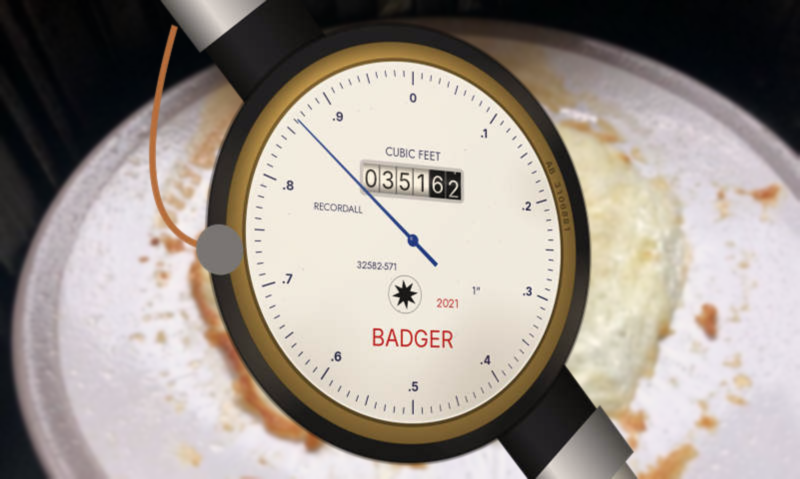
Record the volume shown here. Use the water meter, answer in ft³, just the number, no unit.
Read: 35161.86
